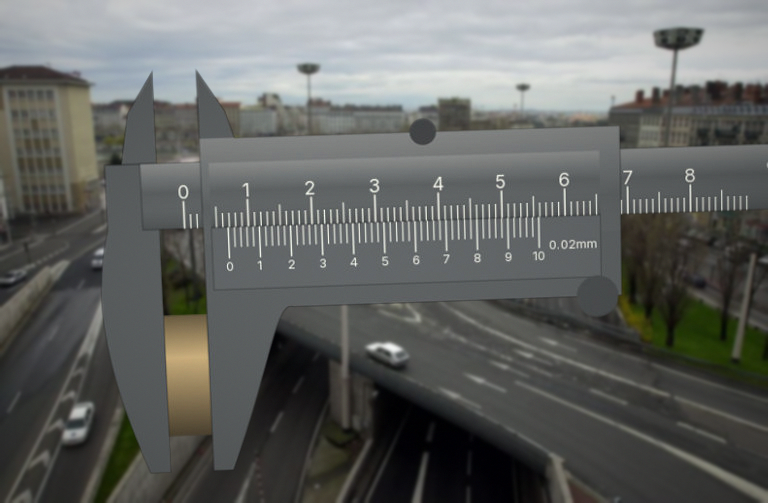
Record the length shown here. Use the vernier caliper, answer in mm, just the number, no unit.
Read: 6.8
